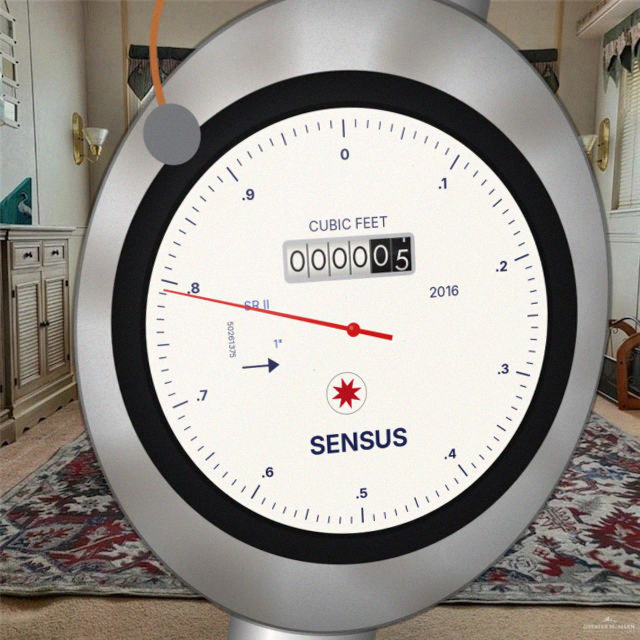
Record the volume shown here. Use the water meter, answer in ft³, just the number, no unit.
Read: 4.79
